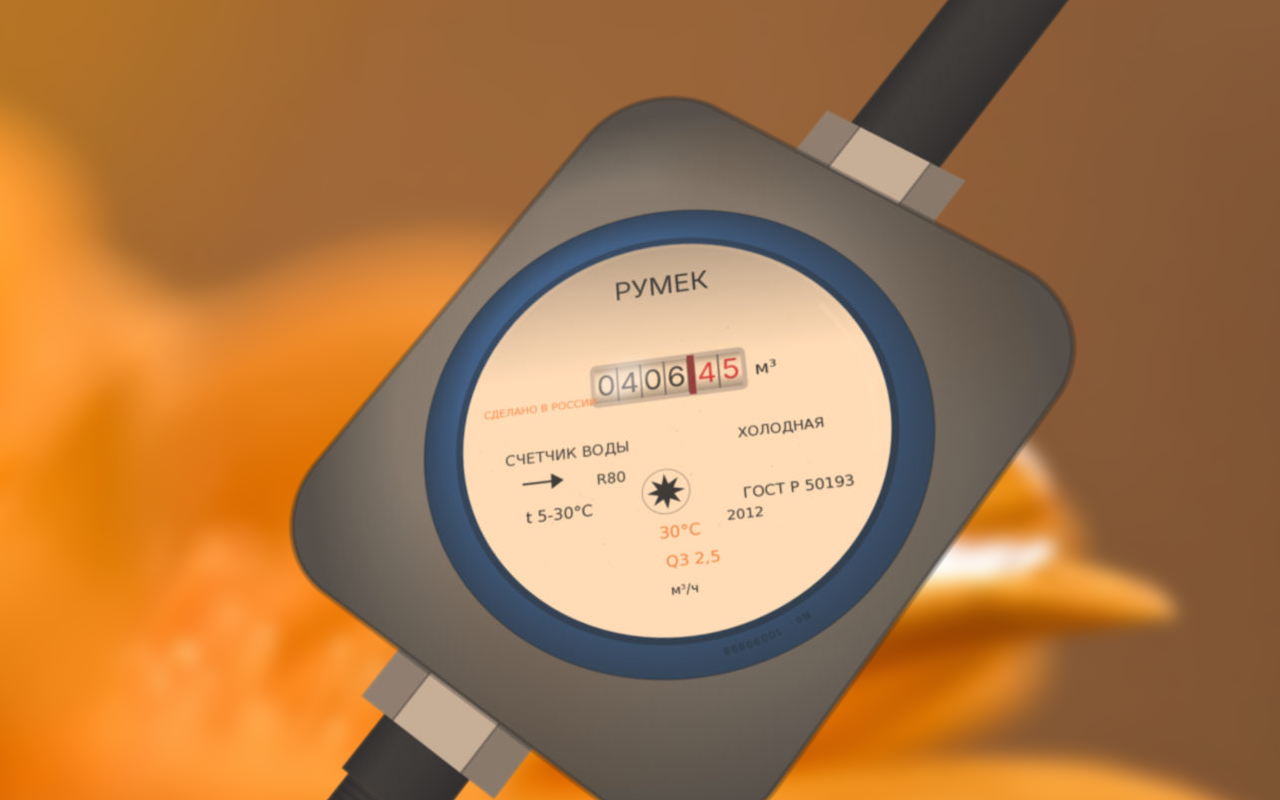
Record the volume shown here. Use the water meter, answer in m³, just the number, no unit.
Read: 406.45
